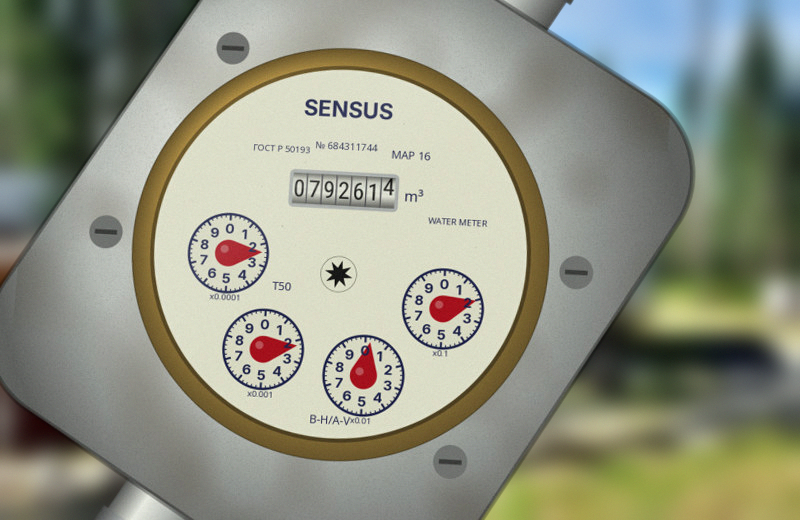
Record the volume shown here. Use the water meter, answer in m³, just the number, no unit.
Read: 792614.2022
